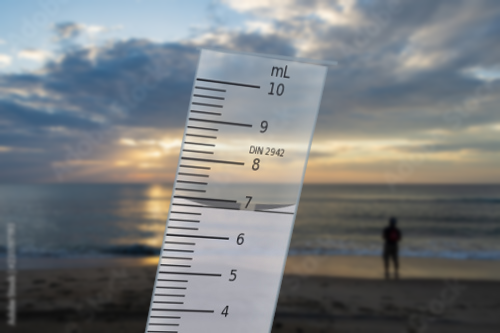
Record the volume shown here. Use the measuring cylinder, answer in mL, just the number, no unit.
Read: 6.8
